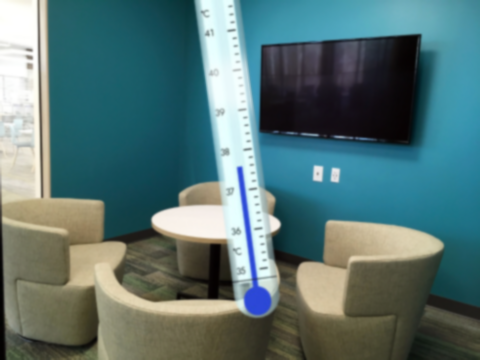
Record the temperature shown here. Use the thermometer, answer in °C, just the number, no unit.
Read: 37.6
